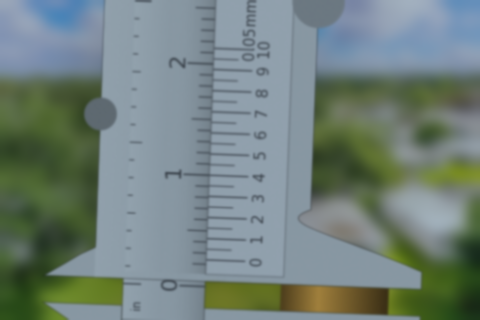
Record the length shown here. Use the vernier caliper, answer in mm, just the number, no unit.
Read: 2.4
